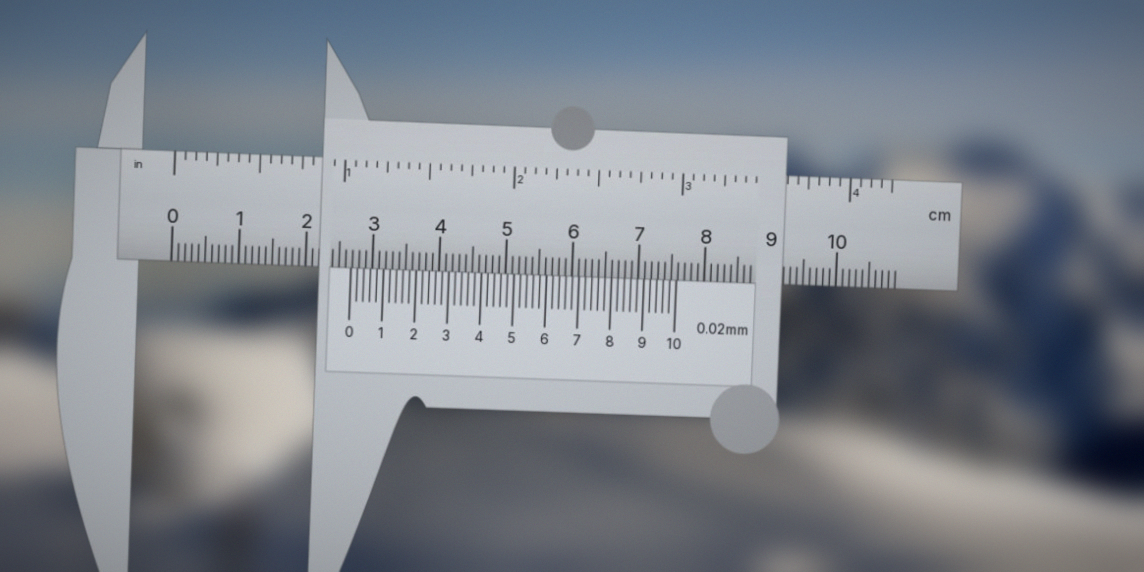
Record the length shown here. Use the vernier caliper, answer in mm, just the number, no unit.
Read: 26.8
